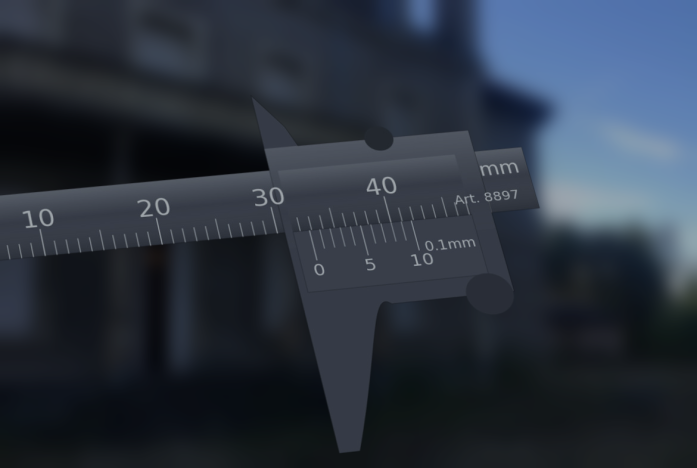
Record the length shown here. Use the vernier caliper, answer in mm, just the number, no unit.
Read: 32.8
